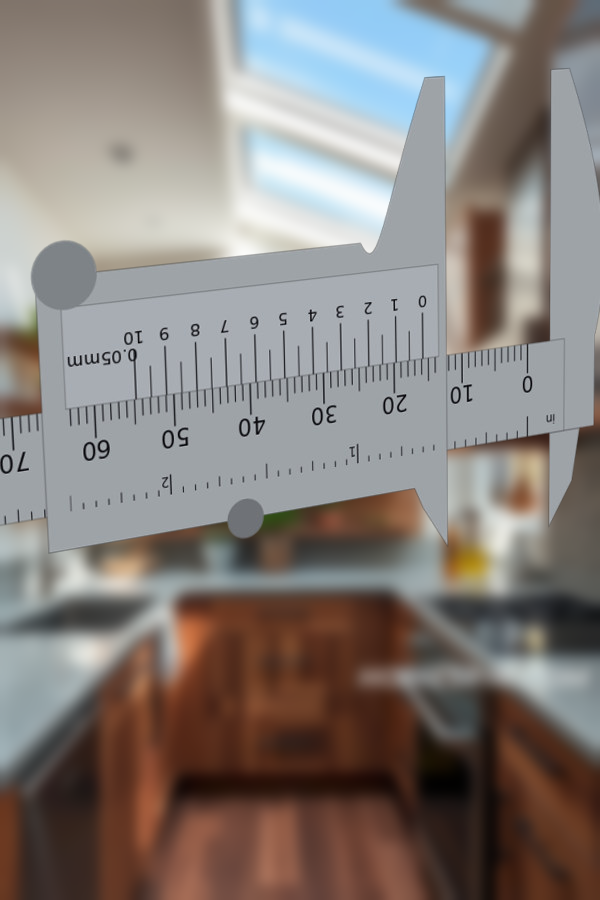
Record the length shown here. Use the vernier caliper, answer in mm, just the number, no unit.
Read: 15.8
